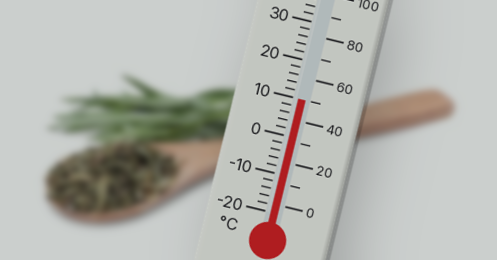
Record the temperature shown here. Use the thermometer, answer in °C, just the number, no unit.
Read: 10
